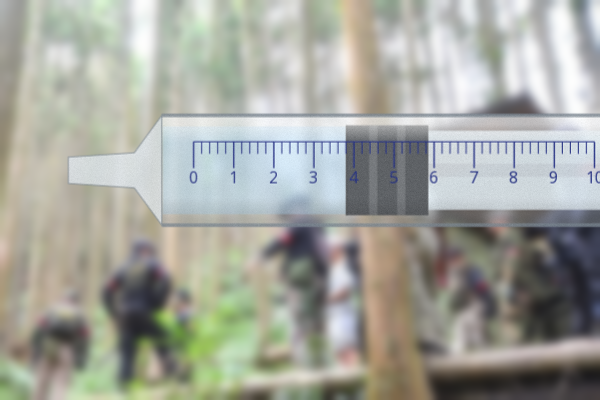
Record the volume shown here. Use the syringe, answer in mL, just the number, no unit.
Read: 3.8
